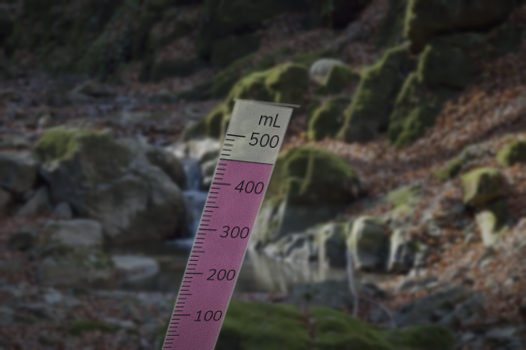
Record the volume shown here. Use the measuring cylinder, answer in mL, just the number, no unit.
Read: 450
